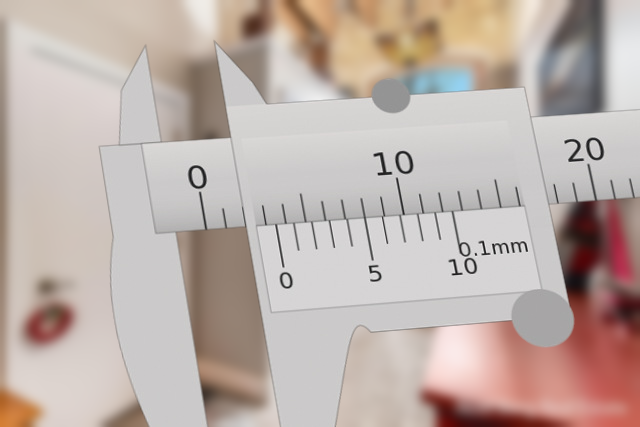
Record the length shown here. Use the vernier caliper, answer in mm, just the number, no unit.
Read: 3.5
